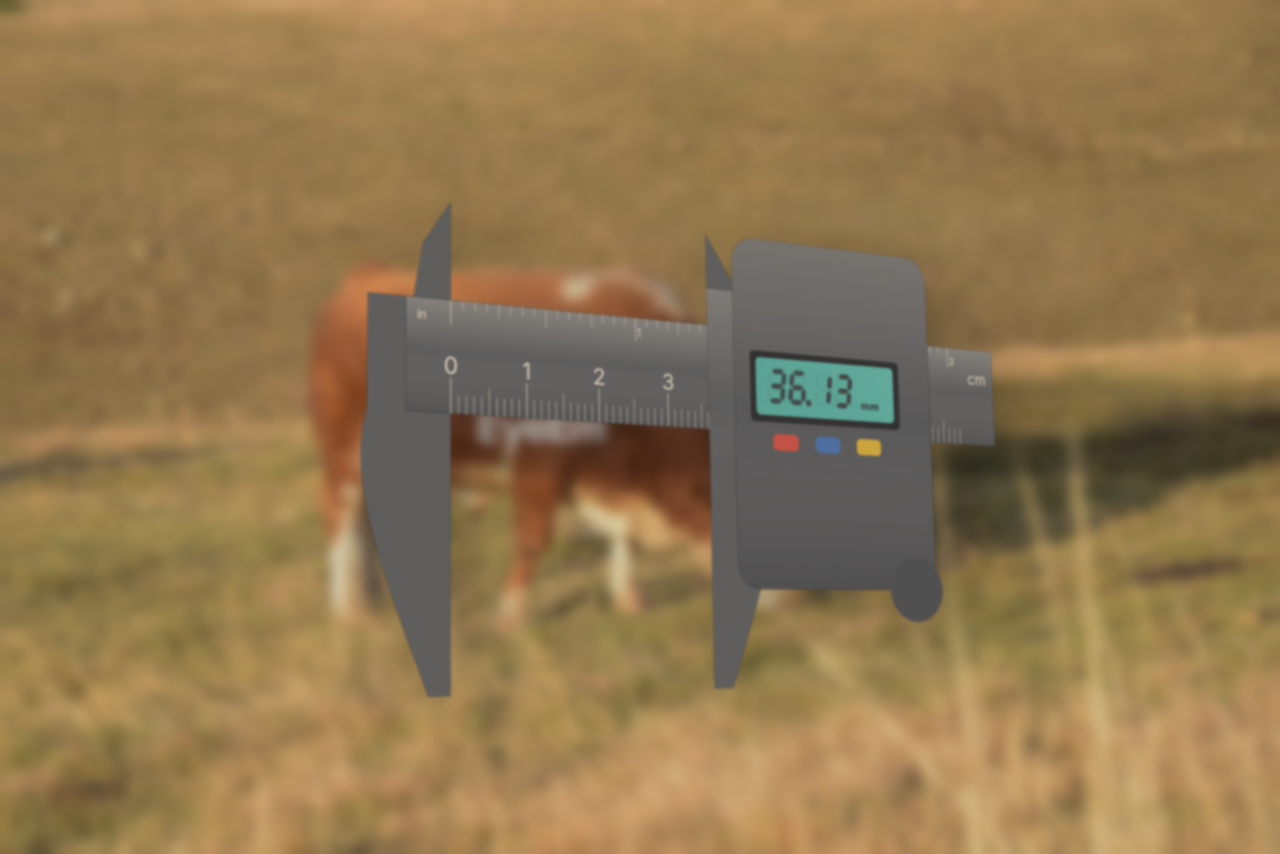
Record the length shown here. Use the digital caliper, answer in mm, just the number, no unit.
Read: 36.13
